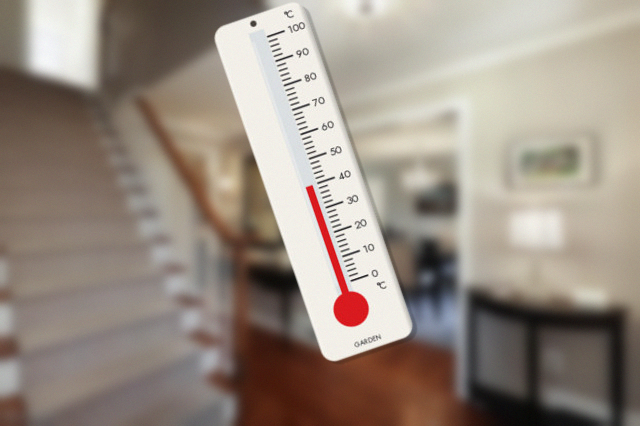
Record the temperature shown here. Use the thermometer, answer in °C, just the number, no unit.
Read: 40
